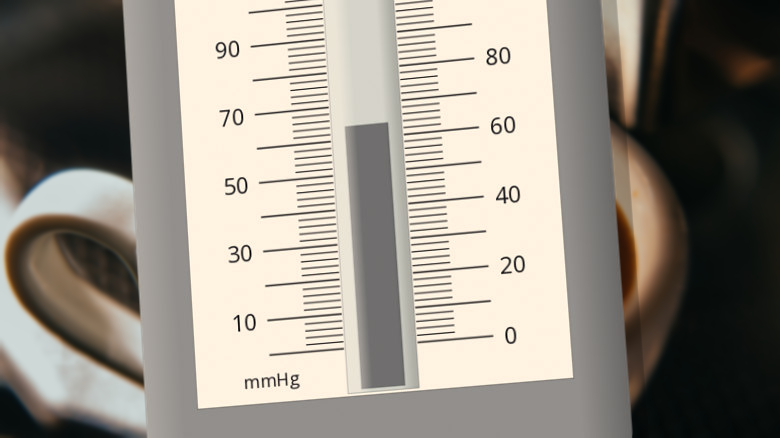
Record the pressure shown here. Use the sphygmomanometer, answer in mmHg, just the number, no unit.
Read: 64
